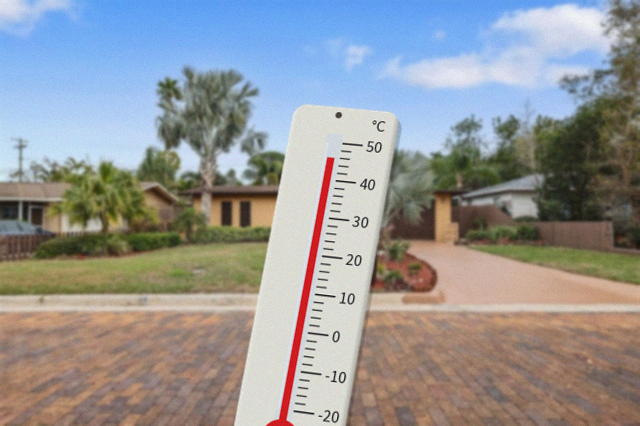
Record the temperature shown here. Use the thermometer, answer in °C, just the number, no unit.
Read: 46
